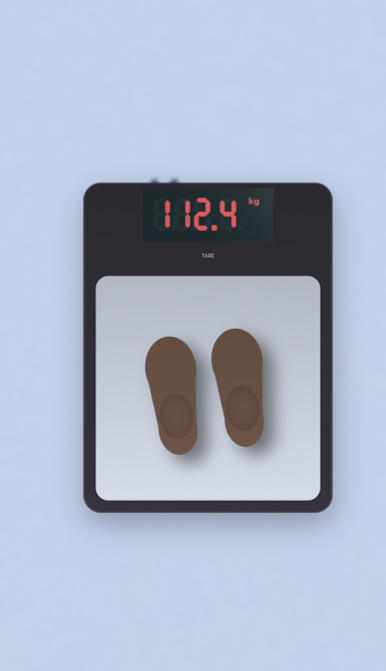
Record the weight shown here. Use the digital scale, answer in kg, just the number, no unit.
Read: 112.4
